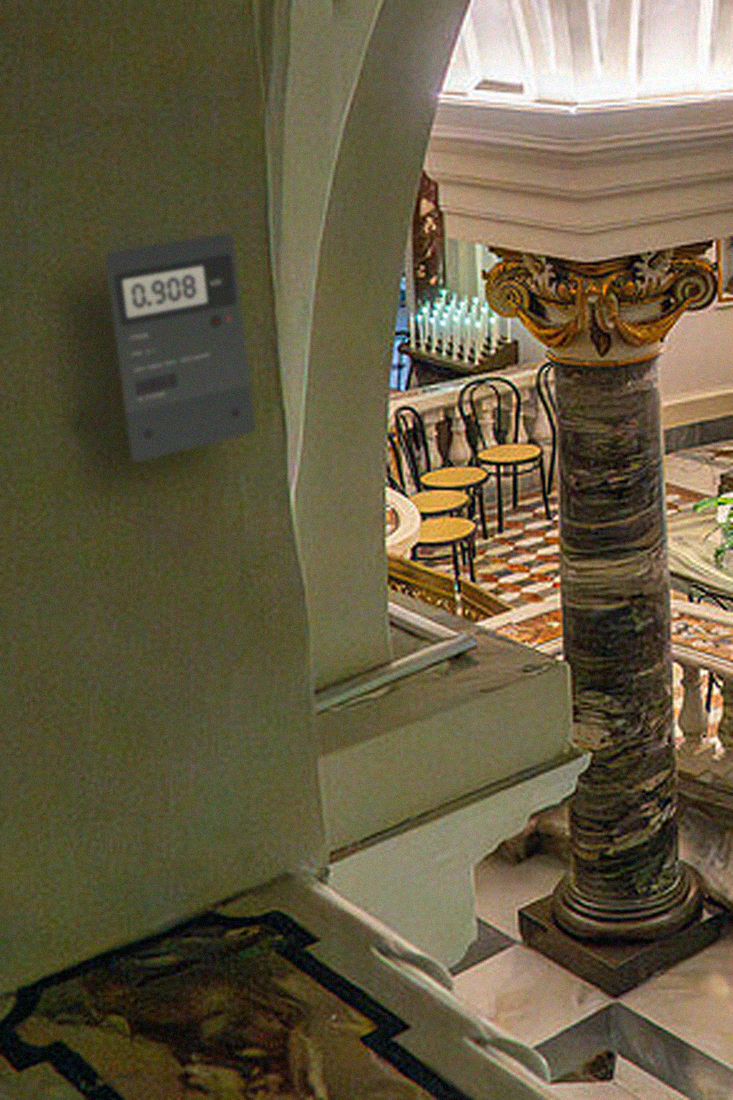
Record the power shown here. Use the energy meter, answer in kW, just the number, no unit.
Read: 0.908
